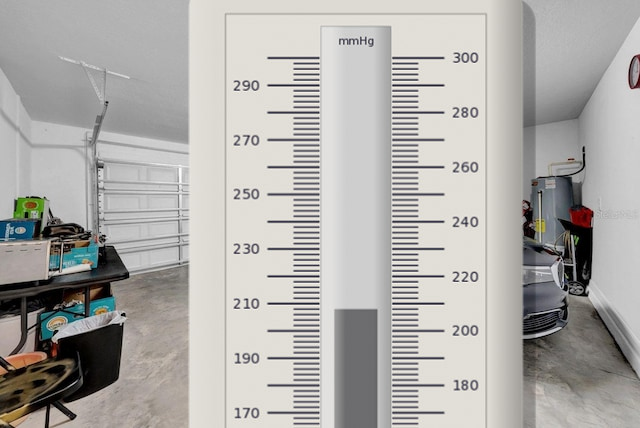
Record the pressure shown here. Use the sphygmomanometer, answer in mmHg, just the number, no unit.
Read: 208
